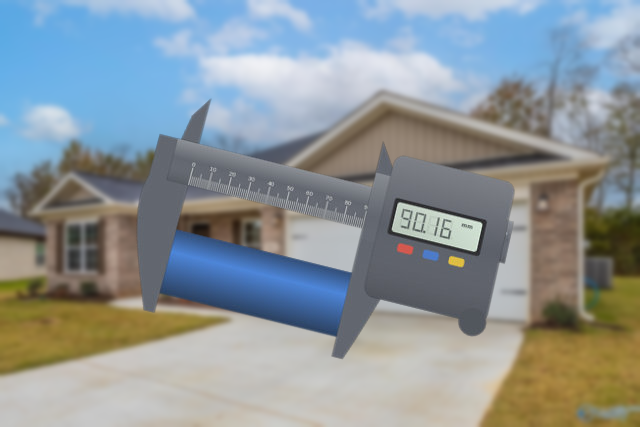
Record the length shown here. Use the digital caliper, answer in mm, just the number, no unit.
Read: 90.16
